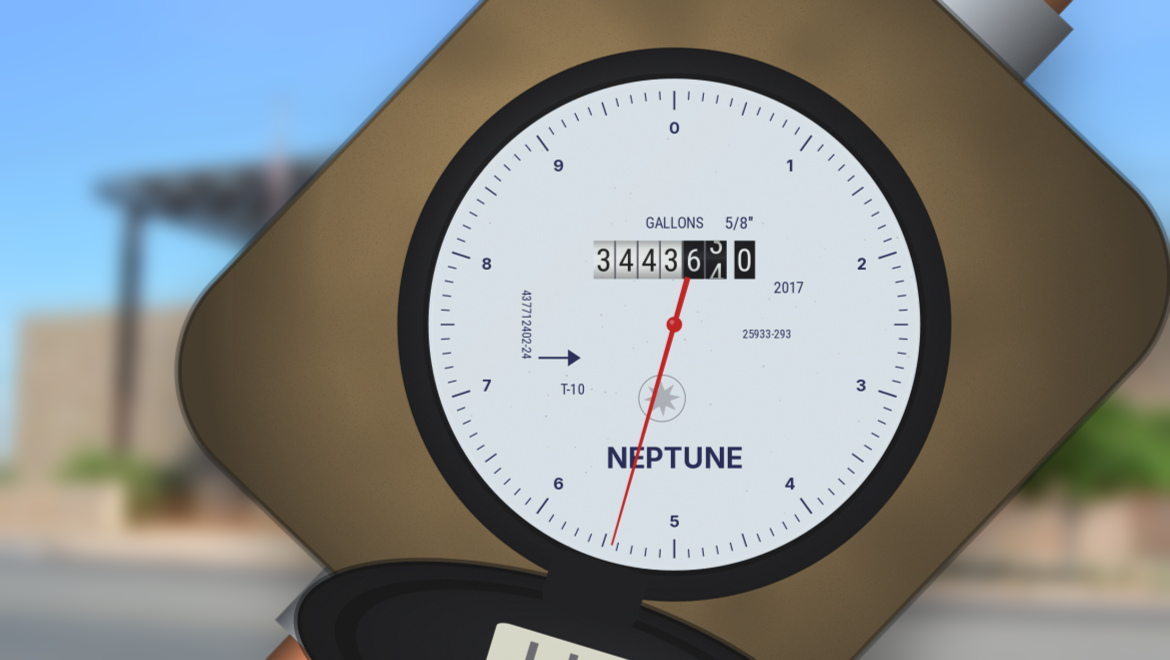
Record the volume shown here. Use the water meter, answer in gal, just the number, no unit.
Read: 3443635.4
